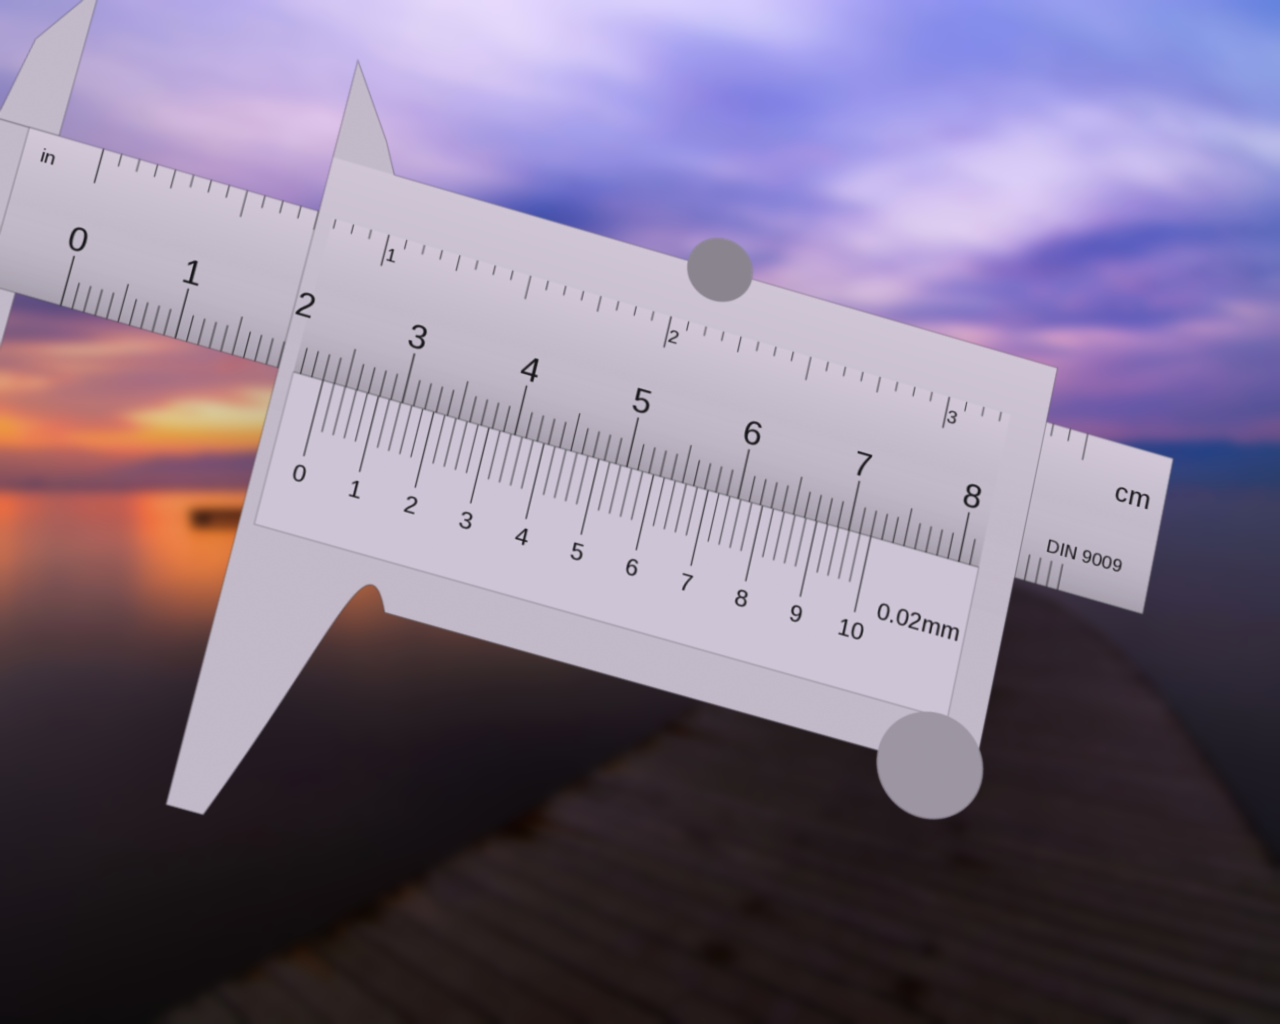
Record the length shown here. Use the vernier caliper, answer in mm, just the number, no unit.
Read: 23.0
